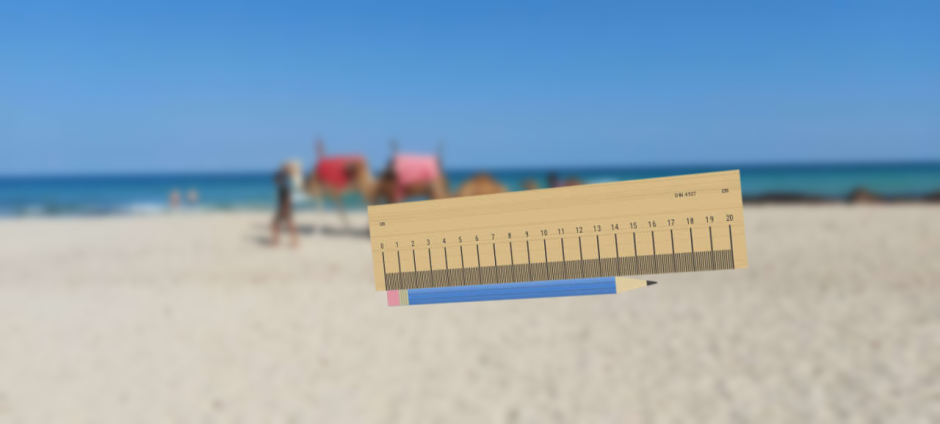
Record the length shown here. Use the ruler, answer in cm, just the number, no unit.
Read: 16
